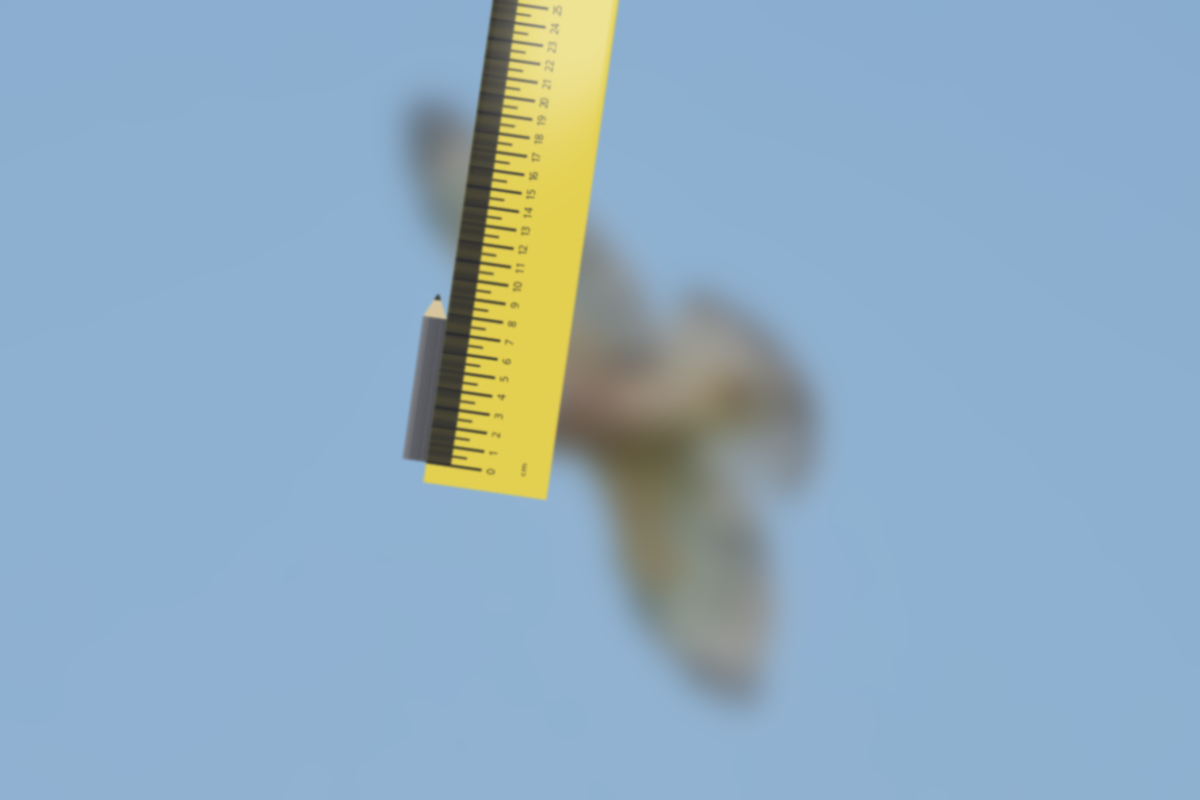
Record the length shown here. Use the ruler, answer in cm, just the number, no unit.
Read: 9
